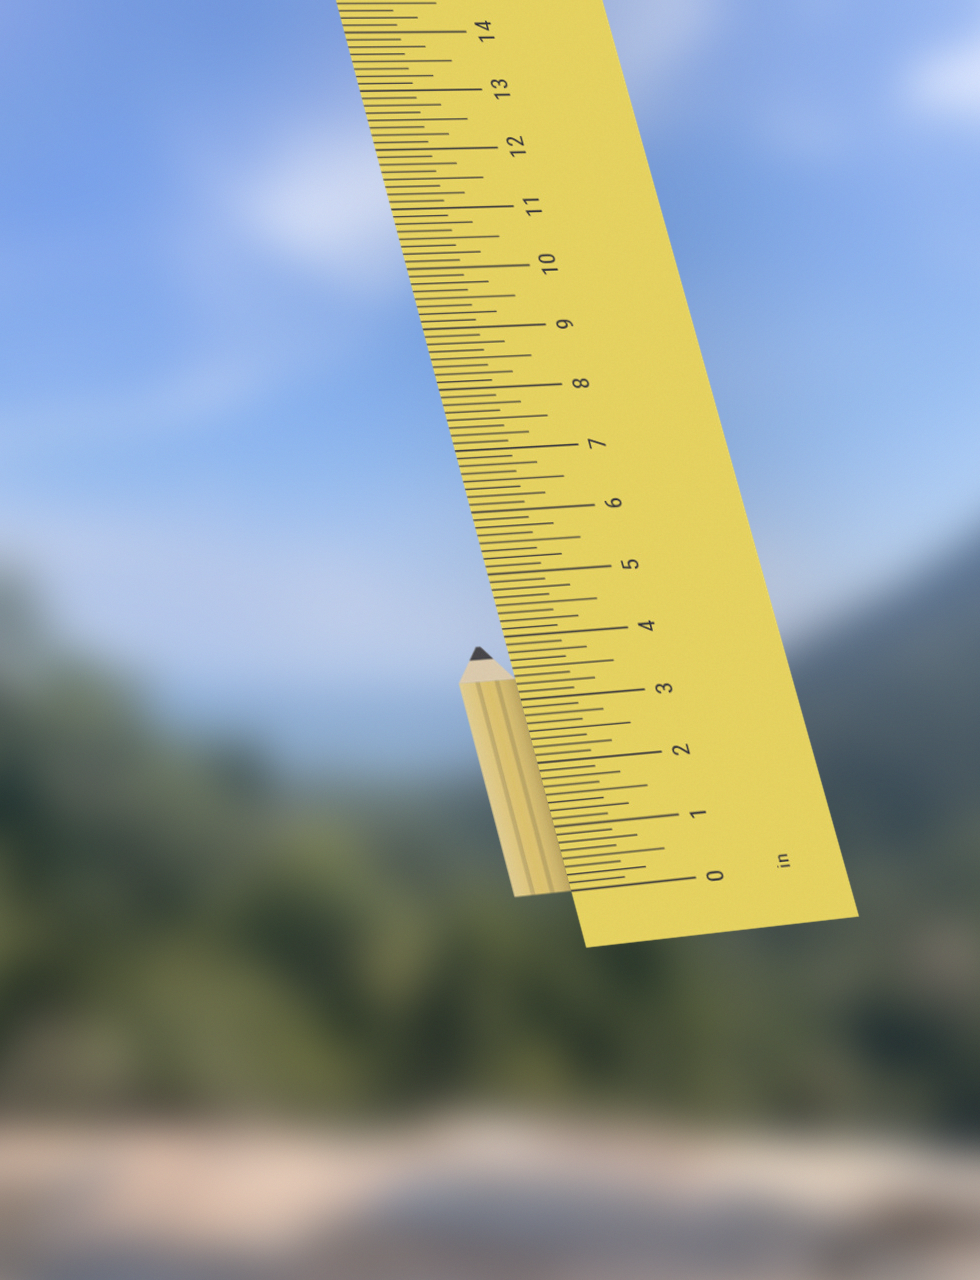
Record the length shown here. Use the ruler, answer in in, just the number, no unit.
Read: 3.875
